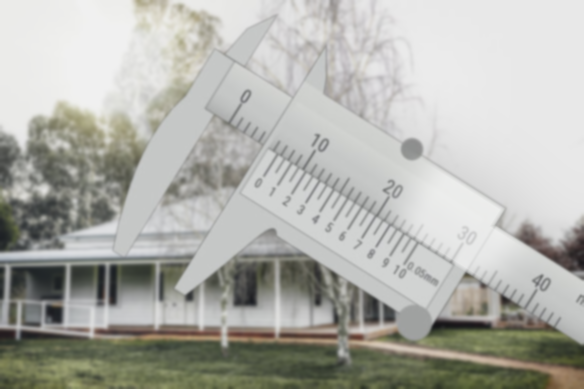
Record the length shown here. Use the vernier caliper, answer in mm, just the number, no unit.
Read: 6.6
